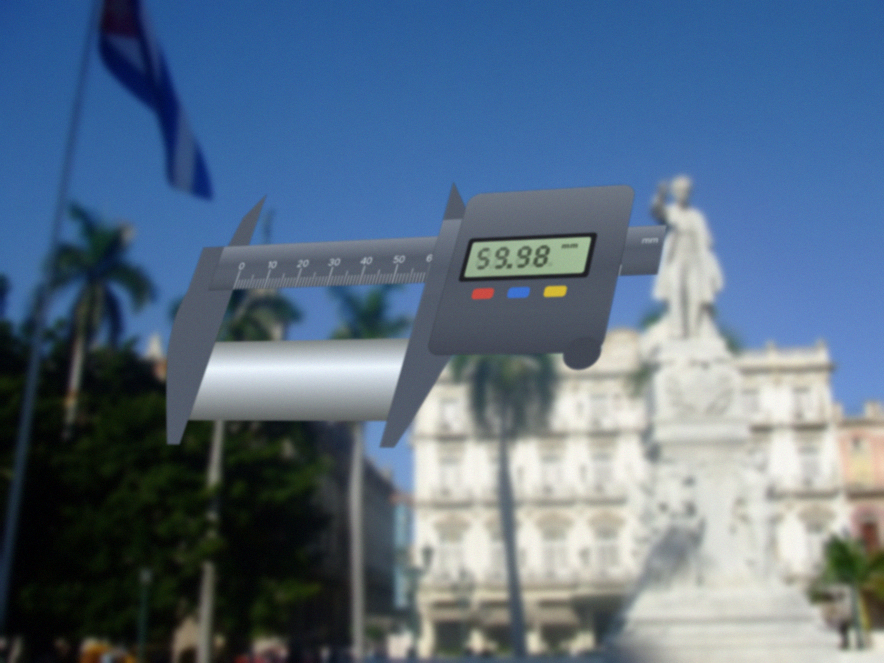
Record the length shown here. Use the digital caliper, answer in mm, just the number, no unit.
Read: 59.98
